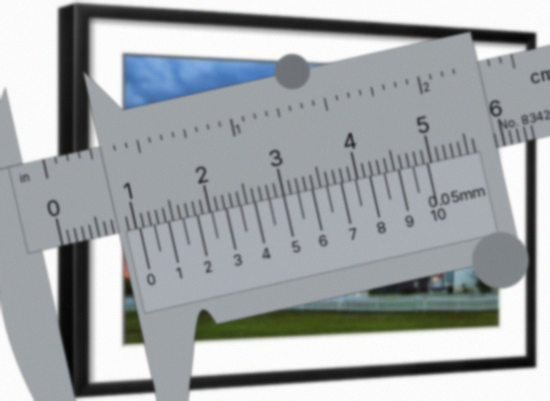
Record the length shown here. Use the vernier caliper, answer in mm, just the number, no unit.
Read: 10.5
